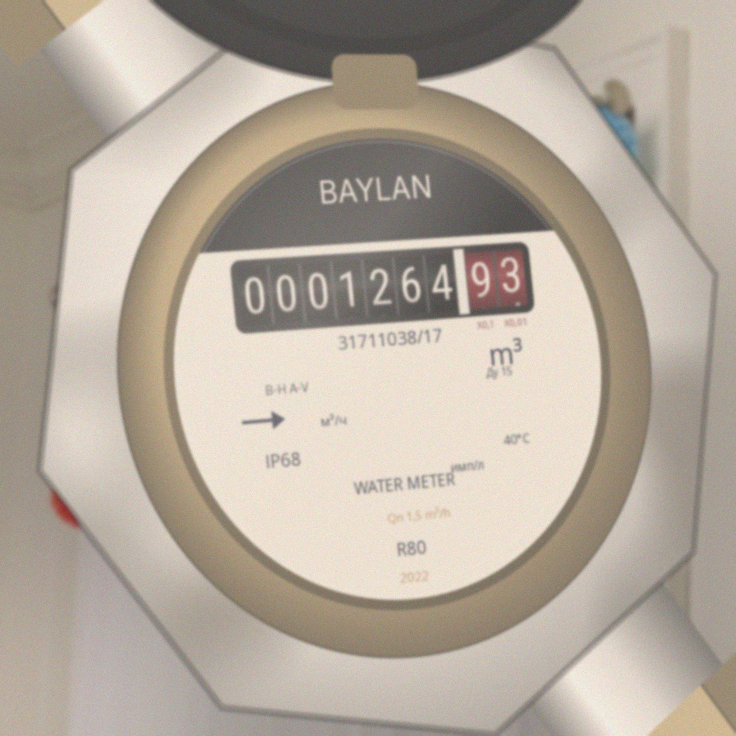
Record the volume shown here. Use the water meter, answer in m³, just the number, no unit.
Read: 1264.93
